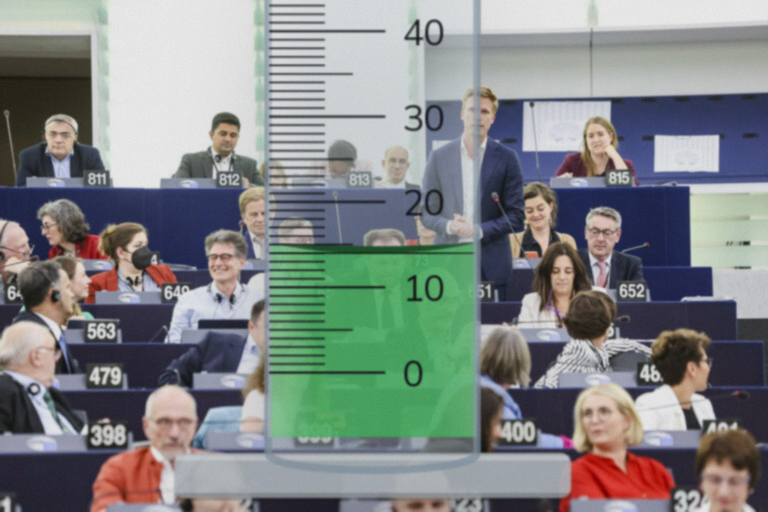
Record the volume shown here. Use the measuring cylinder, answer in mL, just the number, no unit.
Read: 14
